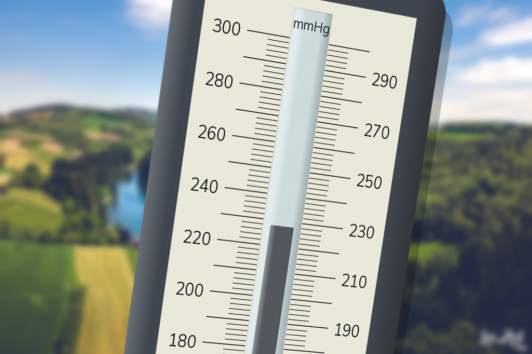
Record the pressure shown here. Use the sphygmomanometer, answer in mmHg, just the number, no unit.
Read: 228
